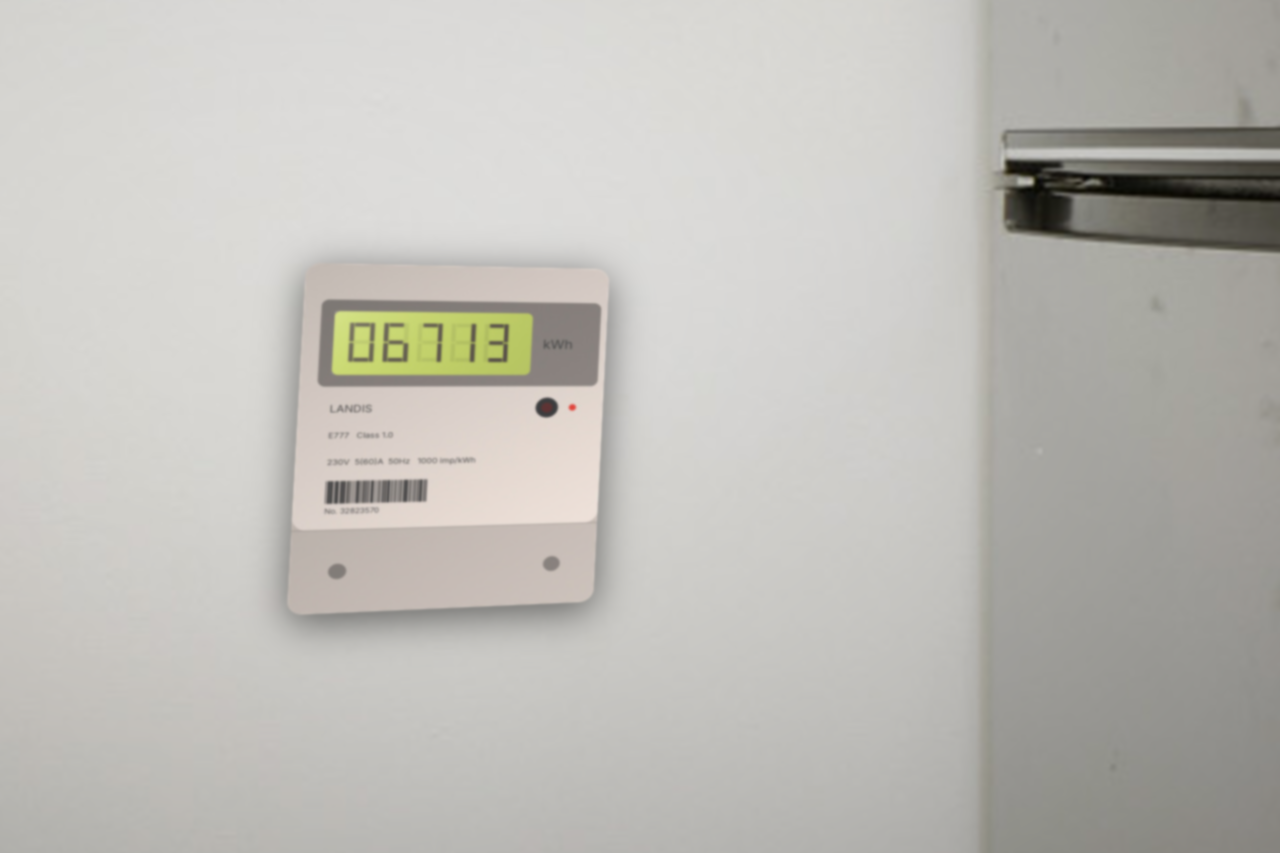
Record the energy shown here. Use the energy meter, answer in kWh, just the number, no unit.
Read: 6713
